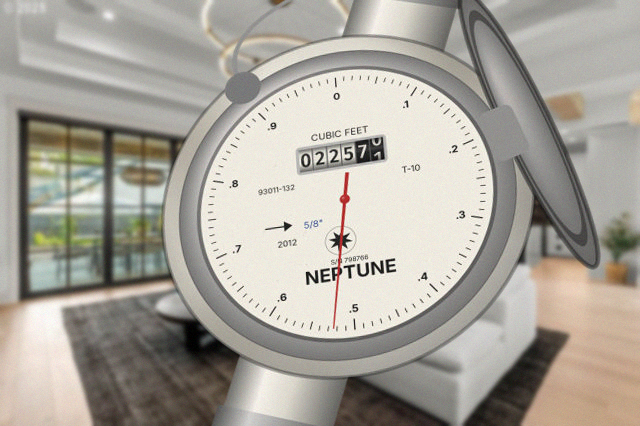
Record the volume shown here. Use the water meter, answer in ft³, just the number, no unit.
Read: 22570.52
